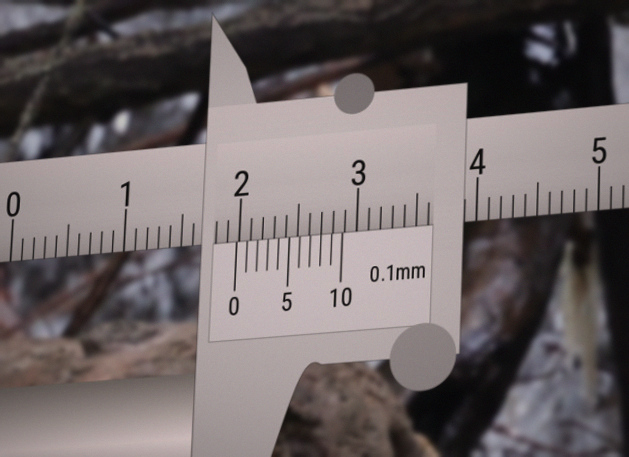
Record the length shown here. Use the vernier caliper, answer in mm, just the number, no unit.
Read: 19.8
